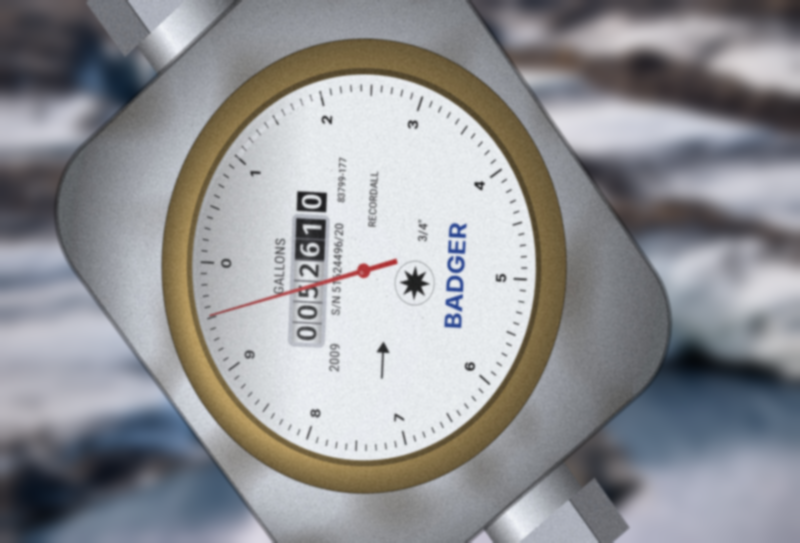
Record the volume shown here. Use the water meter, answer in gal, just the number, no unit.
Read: 52609.5
